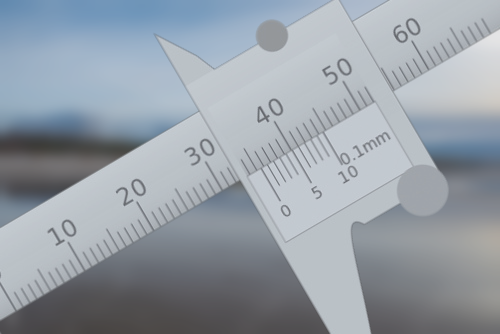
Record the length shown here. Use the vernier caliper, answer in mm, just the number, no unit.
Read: 35.6
